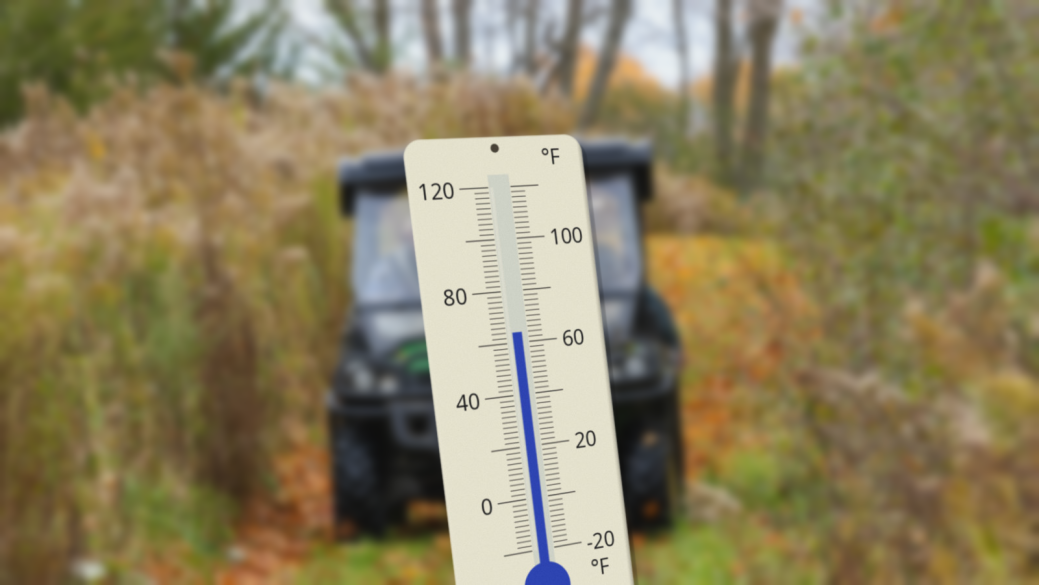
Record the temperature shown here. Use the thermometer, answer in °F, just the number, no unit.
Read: 64
